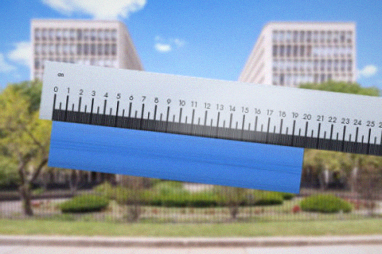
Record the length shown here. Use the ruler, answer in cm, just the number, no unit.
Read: 20
